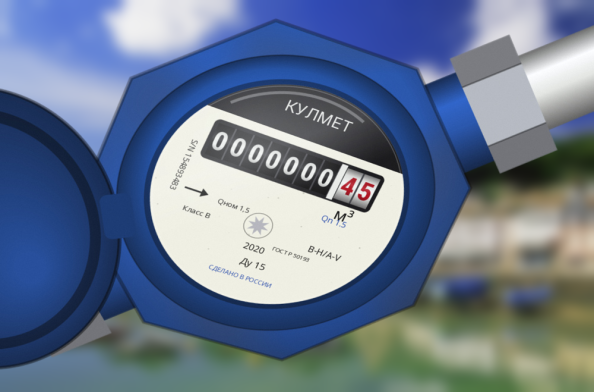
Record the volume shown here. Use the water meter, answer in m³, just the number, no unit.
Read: 0.45
